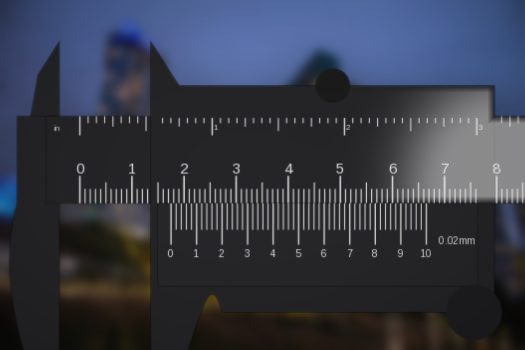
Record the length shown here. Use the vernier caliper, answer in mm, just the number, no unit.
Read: 17.5
